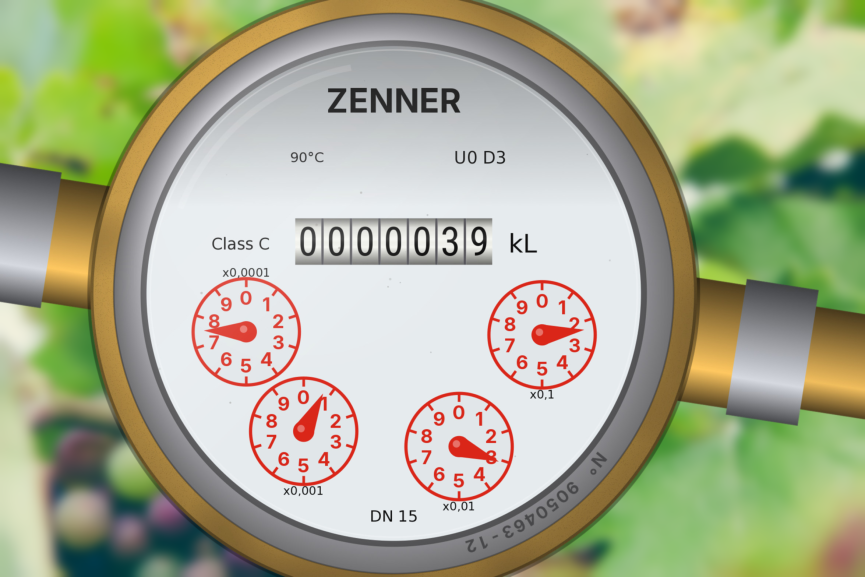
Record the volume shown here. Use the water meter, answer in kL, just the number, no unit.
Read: 39.2307
